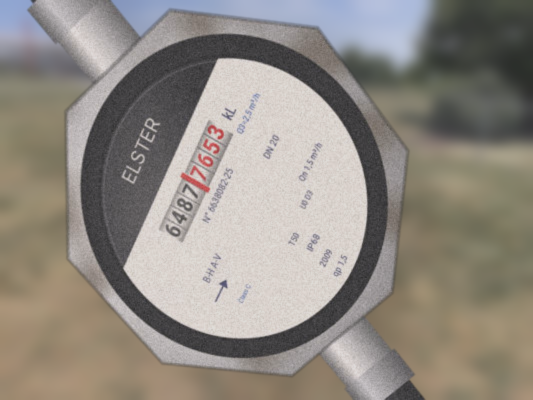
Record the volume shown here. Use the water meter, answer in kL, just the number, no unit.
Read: 6487.7653
